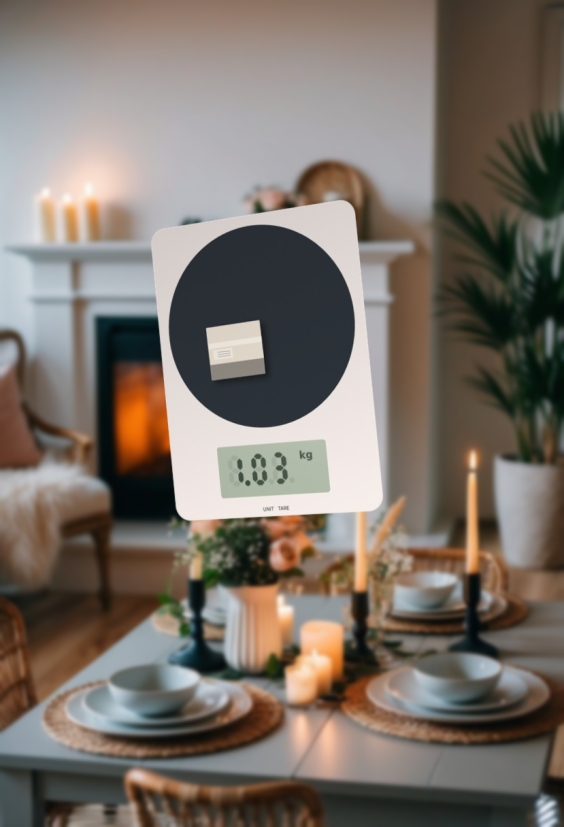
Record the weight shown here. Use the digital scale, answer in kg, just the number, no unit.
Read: 1.03
